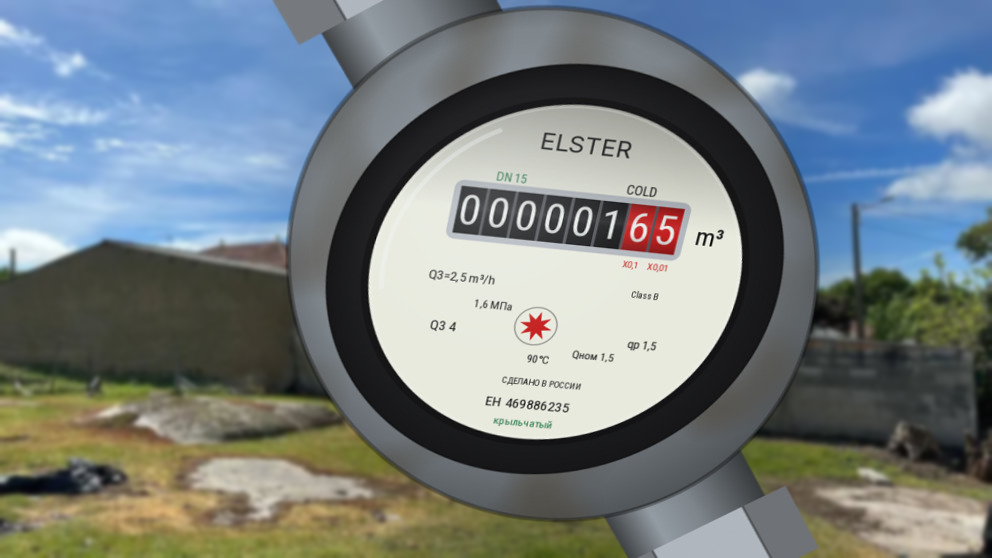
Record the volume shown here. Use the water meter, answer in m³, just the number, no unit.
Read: 1.65
